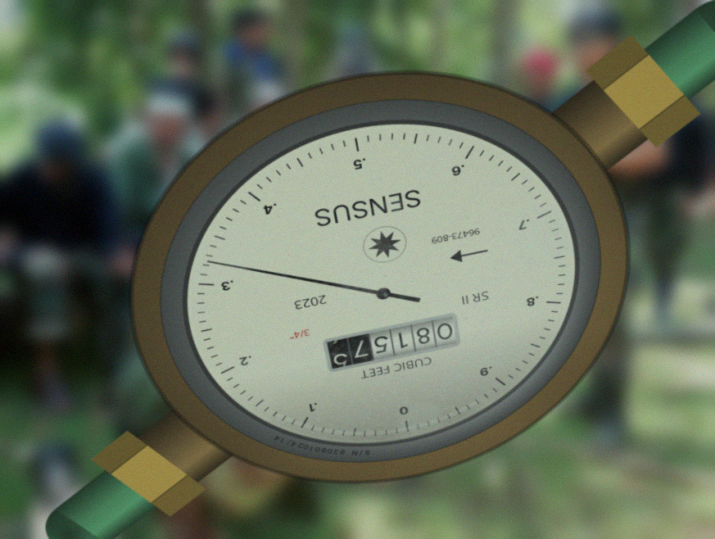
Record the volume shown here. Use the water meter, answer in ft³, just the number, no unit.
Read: 81575.32
